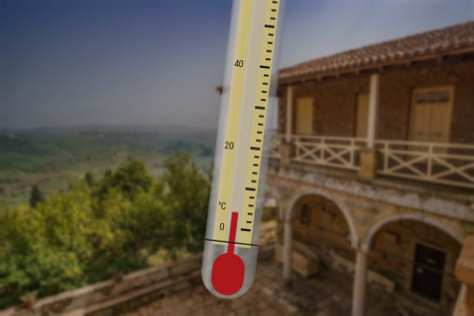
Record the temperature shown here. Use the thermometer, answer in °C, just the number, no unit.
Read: 4
